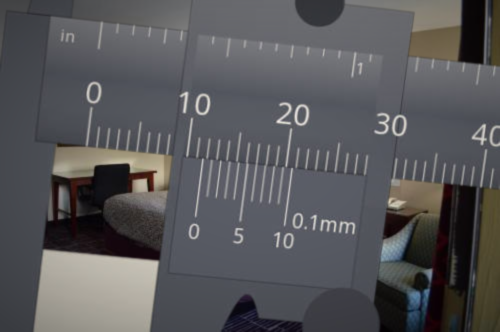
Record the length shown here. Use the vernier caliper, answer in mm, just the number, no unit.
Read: 11.6
